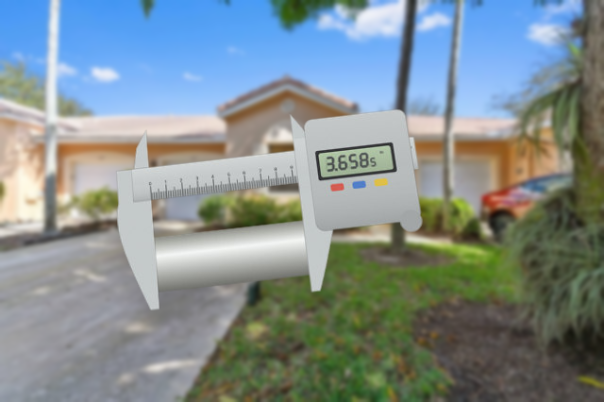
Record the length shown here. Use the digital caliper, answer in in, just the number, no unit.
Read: 3.6585
